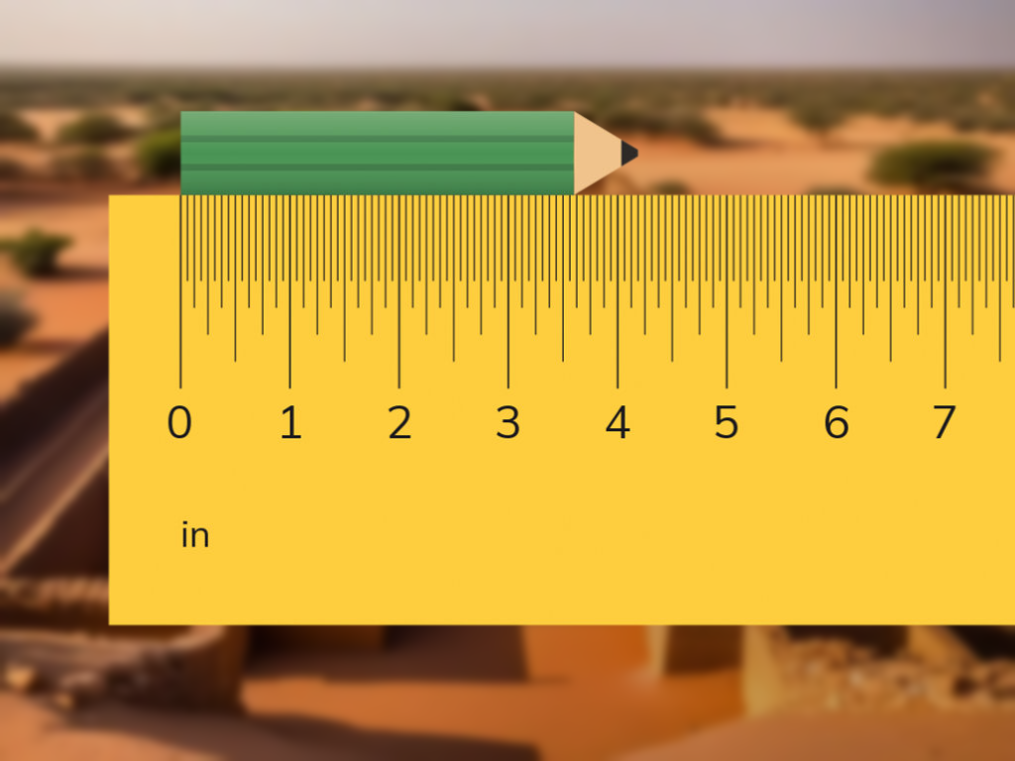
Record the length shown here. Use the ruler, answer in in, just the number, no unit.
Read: 4.1875
